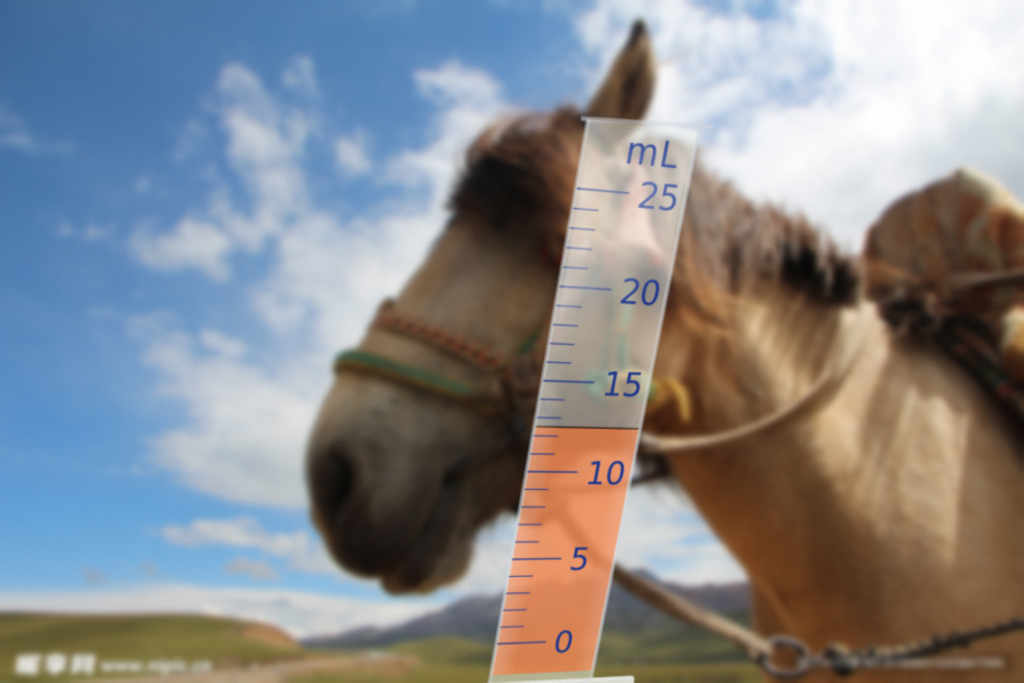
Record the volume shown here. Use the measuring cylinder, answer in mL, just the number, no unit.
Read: 12.5
